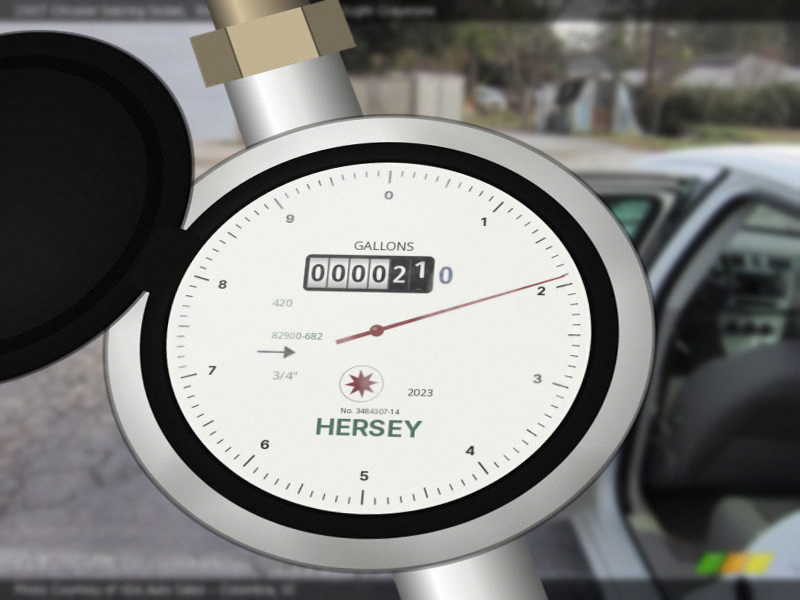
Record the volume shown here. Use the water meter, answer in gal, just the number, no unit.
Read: 211.9
